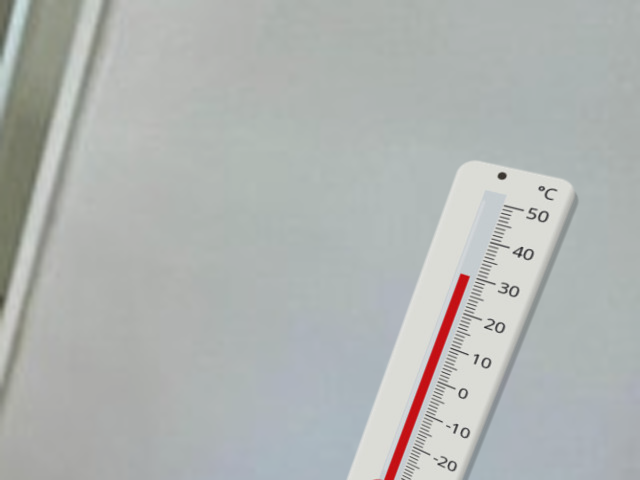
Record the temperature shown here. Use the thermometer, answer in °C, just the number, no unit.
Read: 30
